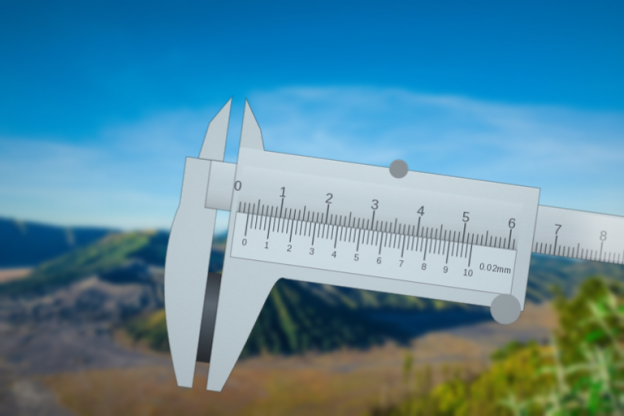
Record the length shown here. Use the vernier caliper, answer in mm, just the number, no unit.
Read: 3.0
